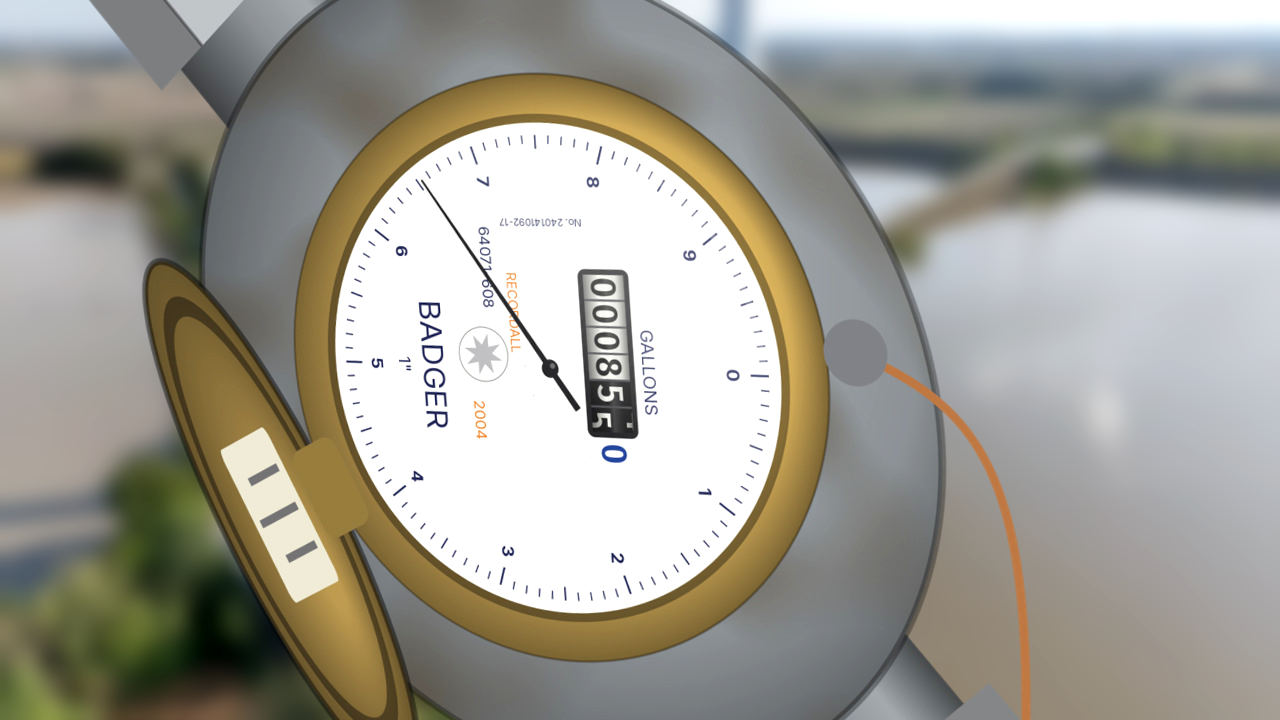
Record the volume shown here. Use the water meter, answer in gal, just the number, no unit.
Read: 8546.5
